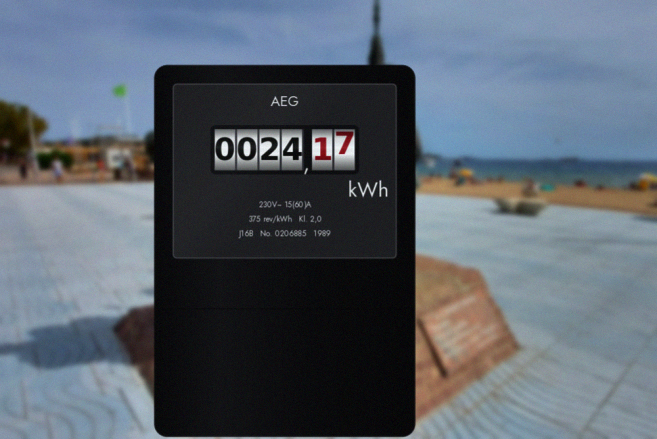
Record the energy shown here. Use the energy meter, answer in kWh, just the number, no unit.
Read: 24.17
